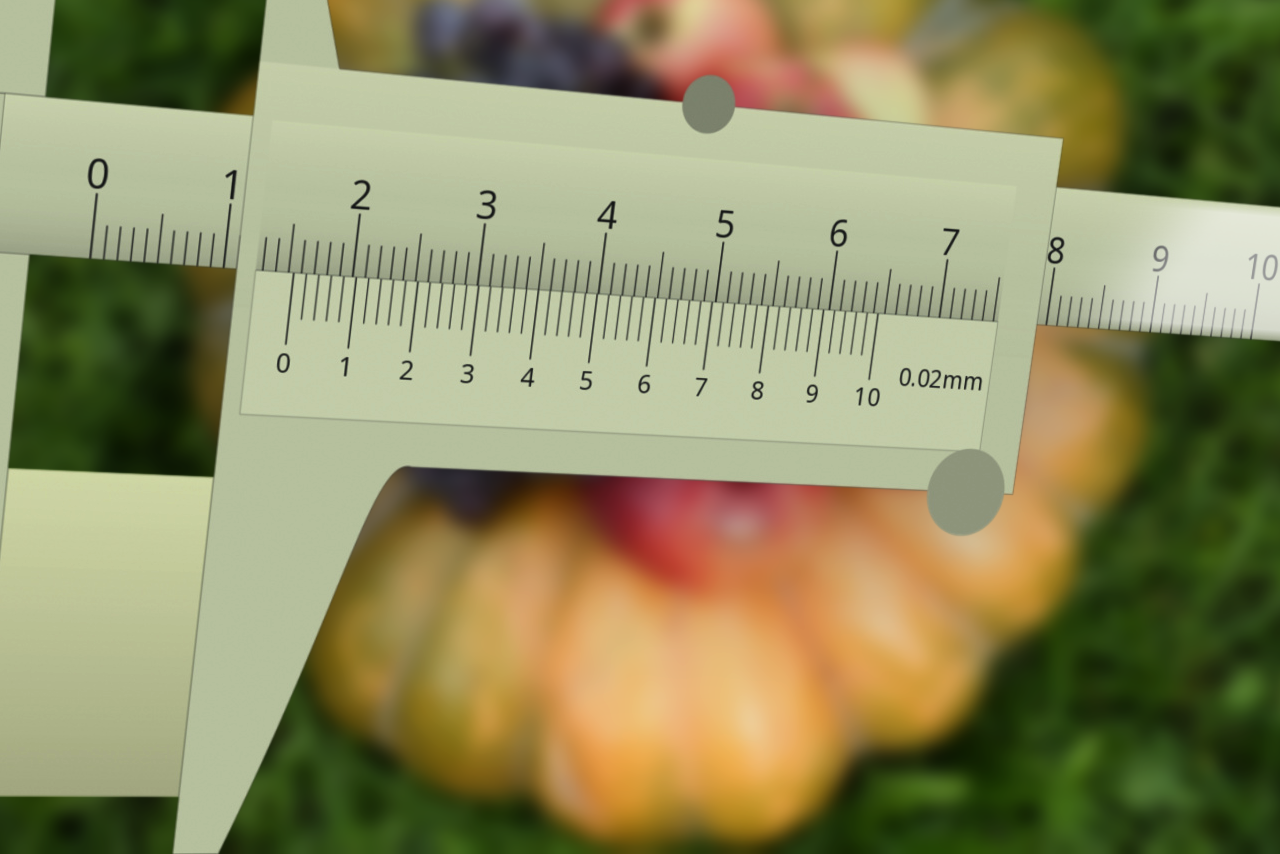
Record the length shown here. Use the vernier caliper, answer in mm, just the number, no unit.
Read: 15.4
